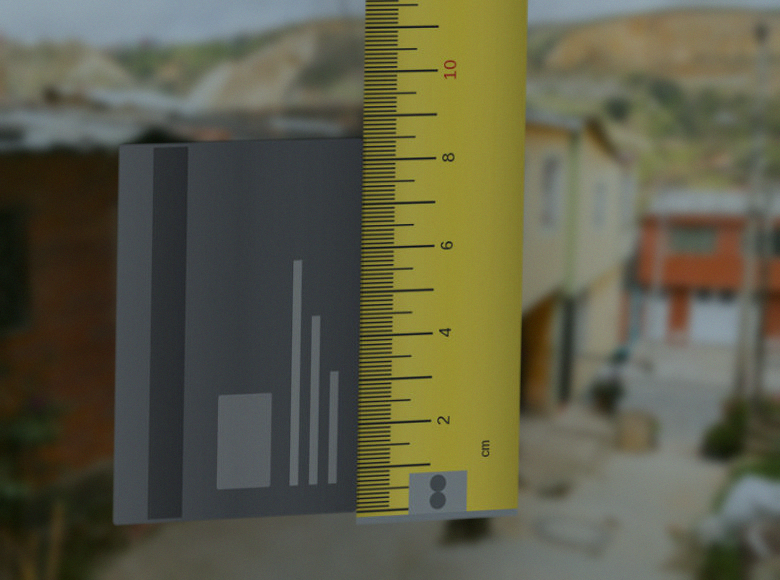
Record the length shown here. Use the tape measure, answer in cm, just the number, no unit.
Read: 8.5
